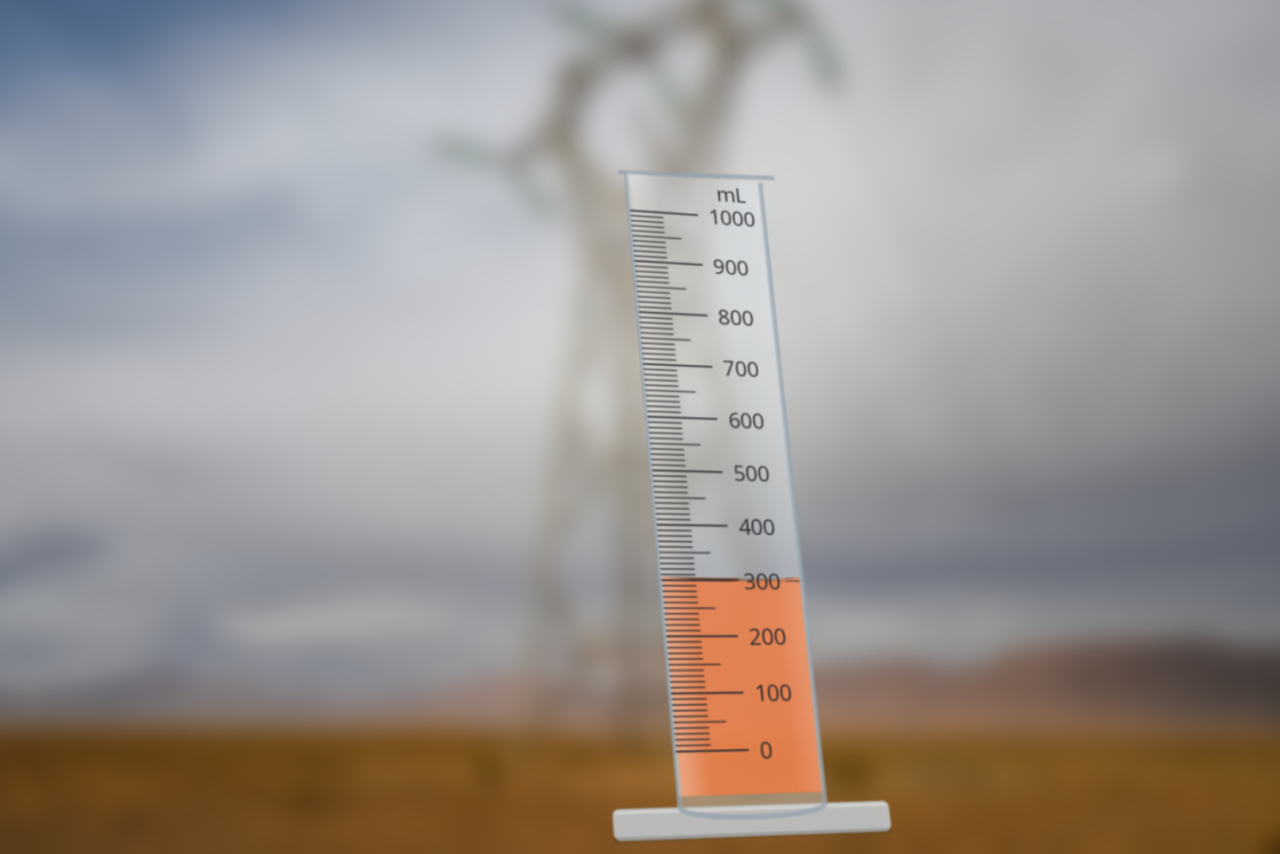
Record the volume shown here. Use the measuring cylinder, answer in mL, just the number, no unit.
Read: 300
